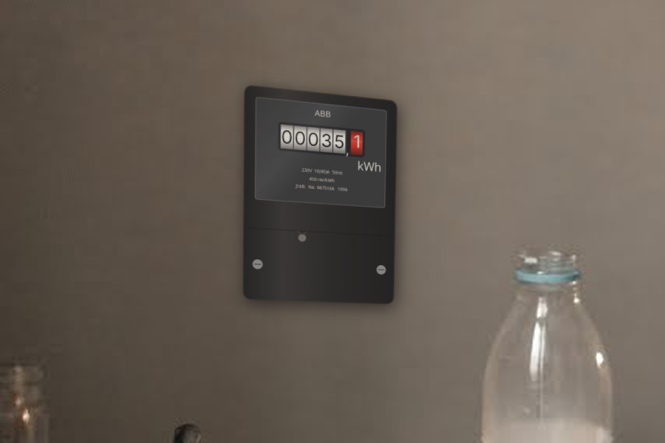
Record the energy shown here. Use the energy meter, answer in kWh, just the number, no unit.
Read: 35.1
